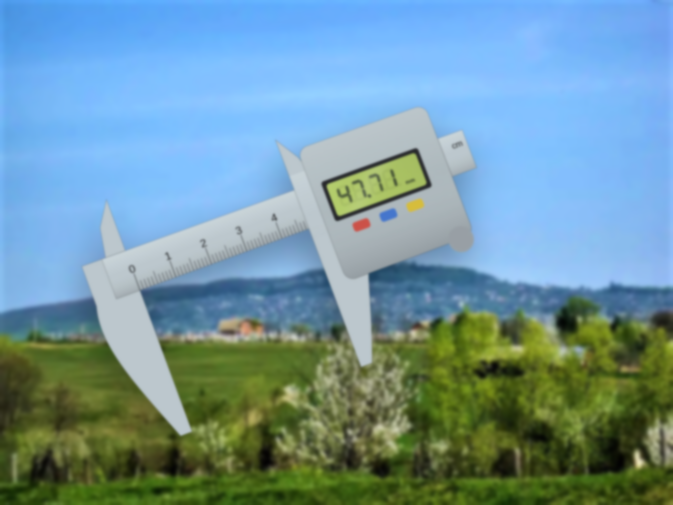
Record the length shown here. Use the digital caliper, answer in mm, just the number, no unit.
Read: 47.71
